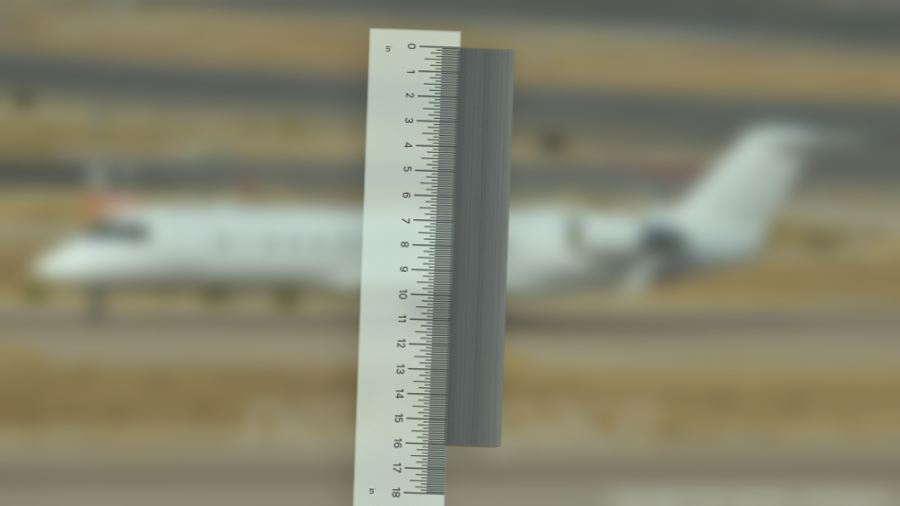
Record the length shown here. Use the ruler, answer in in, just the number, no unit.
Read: 16
